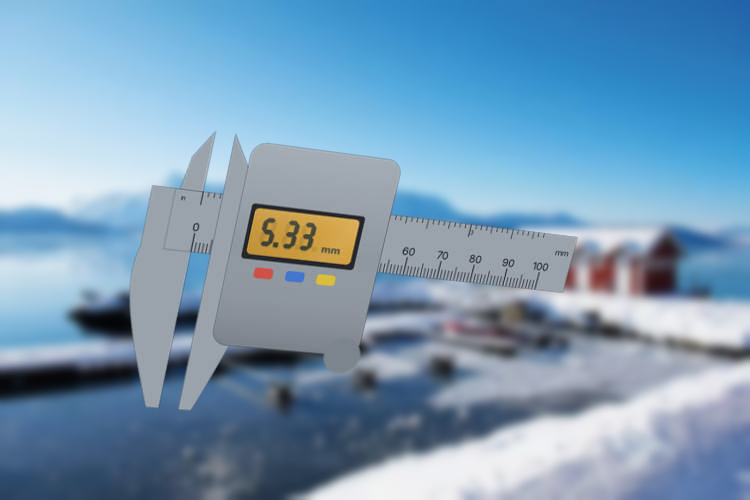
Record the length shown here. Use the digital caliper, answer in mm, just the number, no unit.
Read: 5.33
